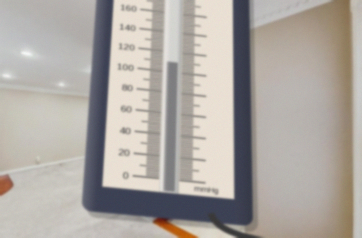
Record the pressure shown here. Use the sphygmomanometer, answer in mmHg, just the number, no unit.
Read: 110
